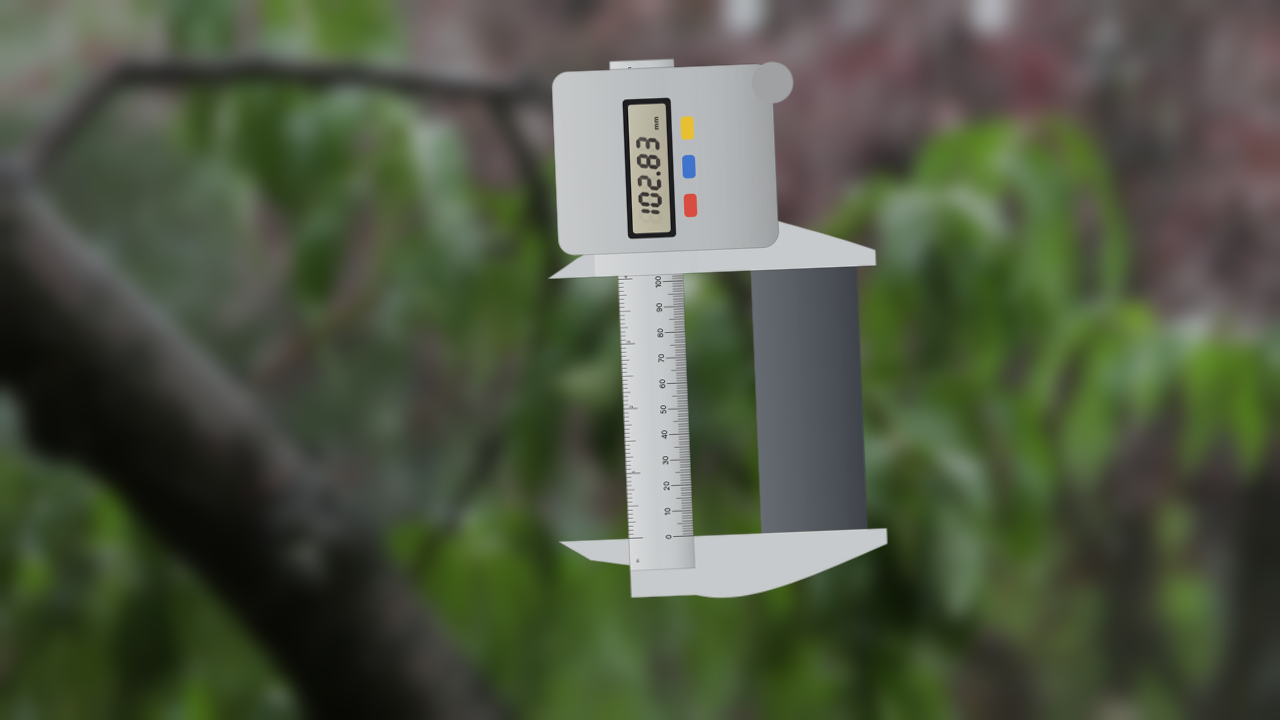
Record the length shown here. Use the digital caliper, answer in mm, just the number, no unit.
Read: 102.83
